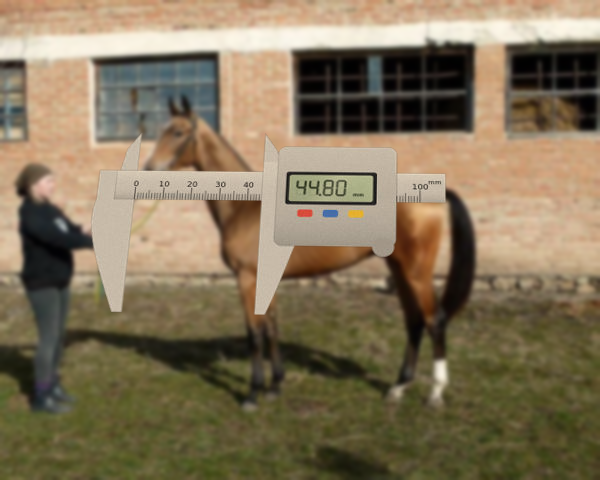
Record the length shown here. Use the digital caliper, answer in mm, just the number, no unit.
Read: 44.80
